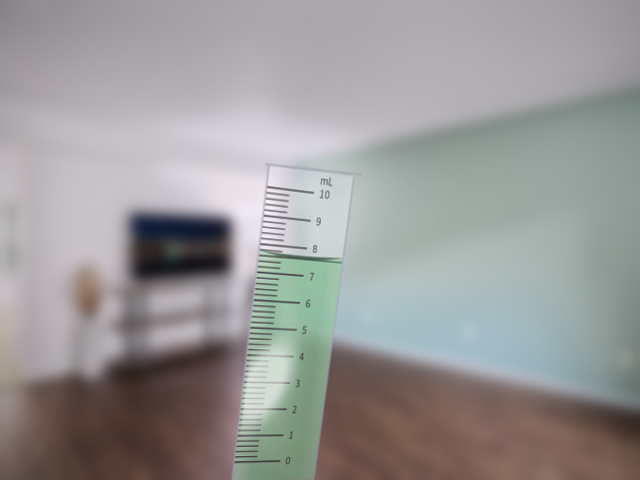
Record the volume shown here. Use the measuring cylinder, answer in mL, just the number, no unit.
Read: 7.6
